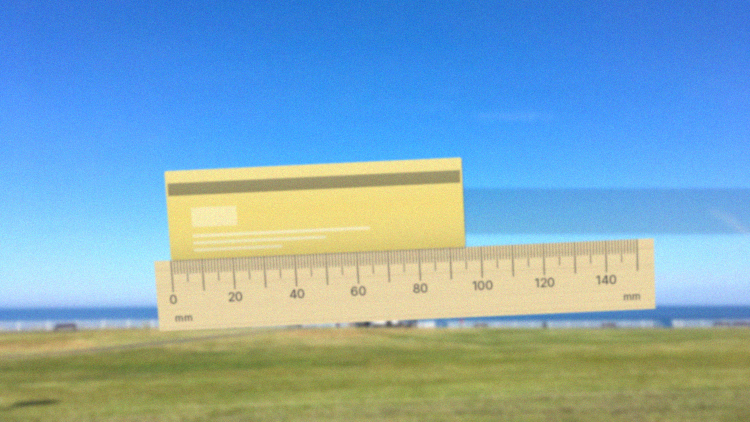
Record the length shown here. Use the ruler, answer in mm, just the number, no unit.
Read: 95
